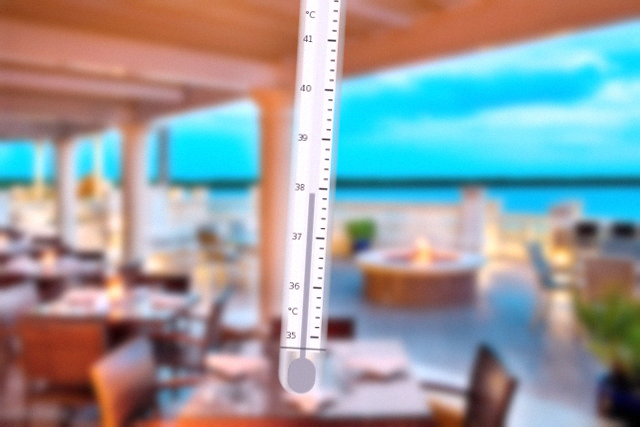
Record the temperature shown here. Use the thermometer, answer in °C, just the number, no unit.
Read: 37.9
